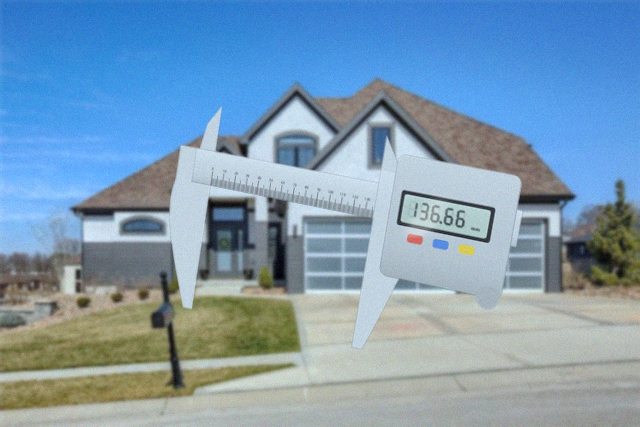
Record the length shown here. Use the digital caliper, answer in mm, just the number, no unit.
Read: 136.66
